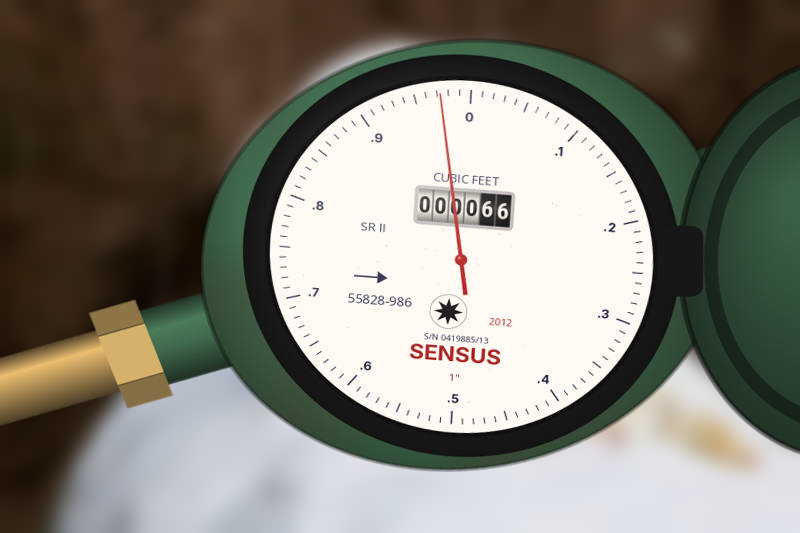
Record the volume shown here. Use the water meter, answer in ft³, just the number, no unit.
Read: 65.97
